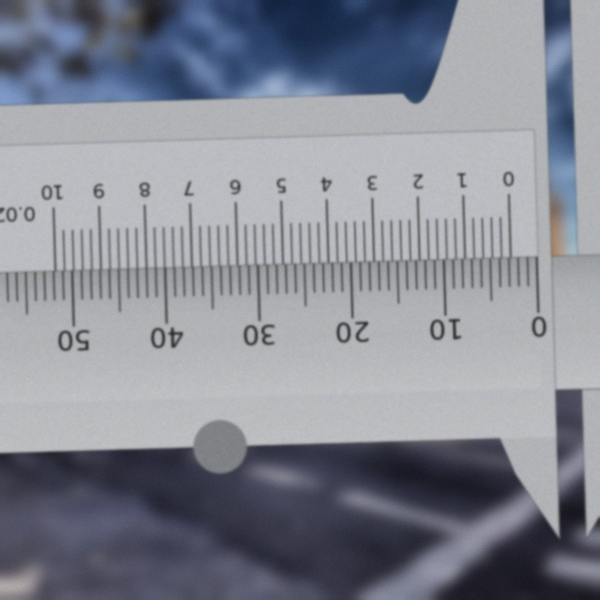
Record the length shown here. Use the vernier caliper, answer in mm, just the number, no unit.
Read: 2.8
